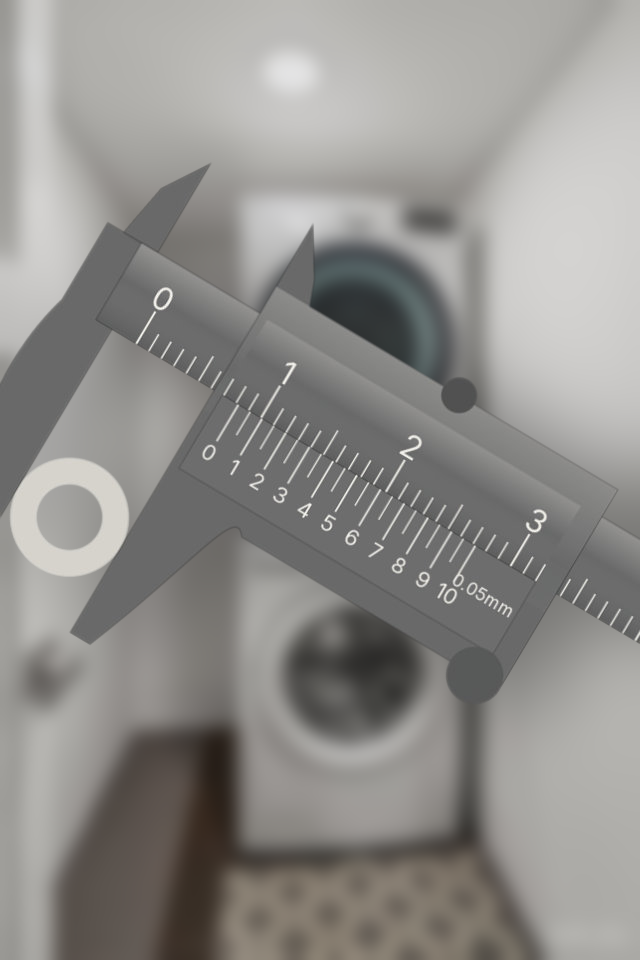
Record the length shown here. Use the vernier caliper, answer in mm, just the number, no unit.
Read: 8.2
